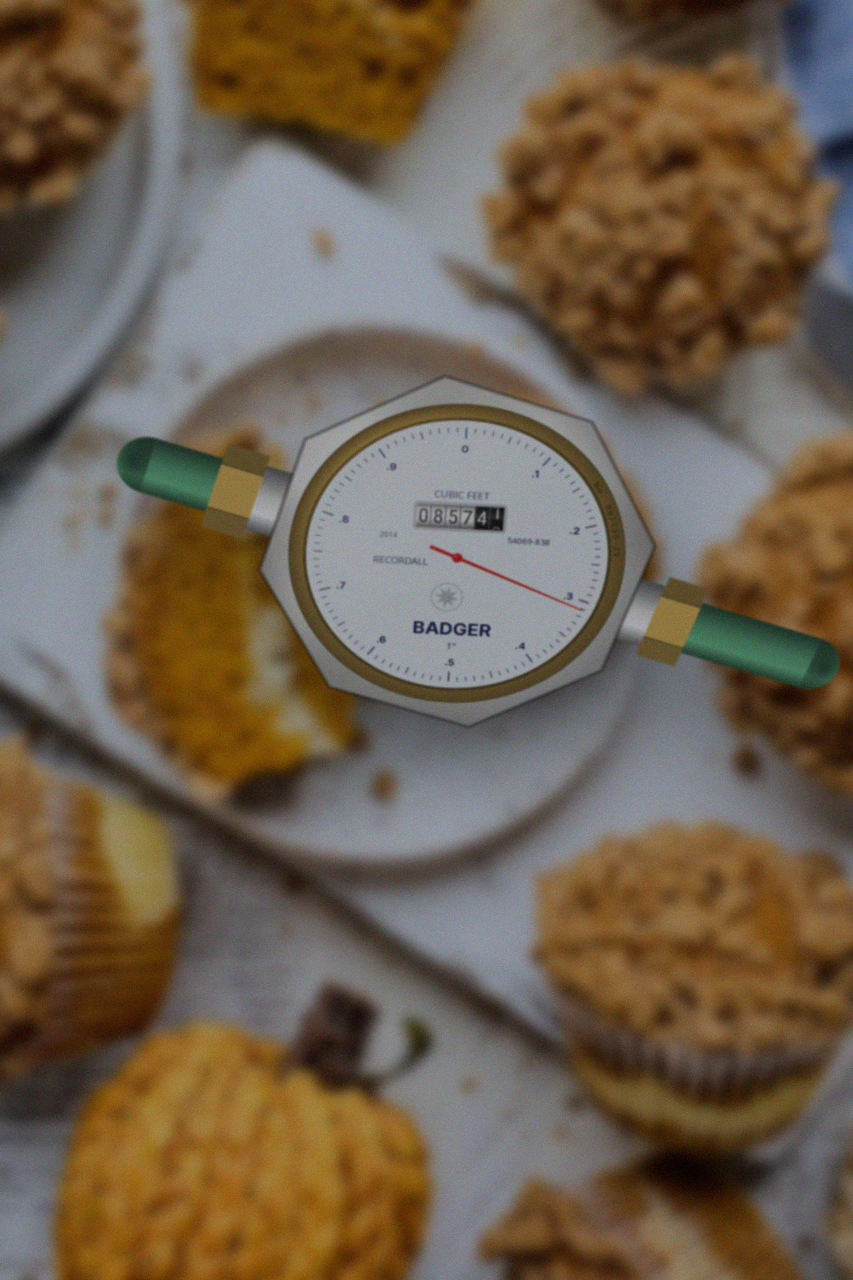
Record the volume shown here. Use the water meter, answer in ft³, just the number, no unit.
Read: 85741.31
